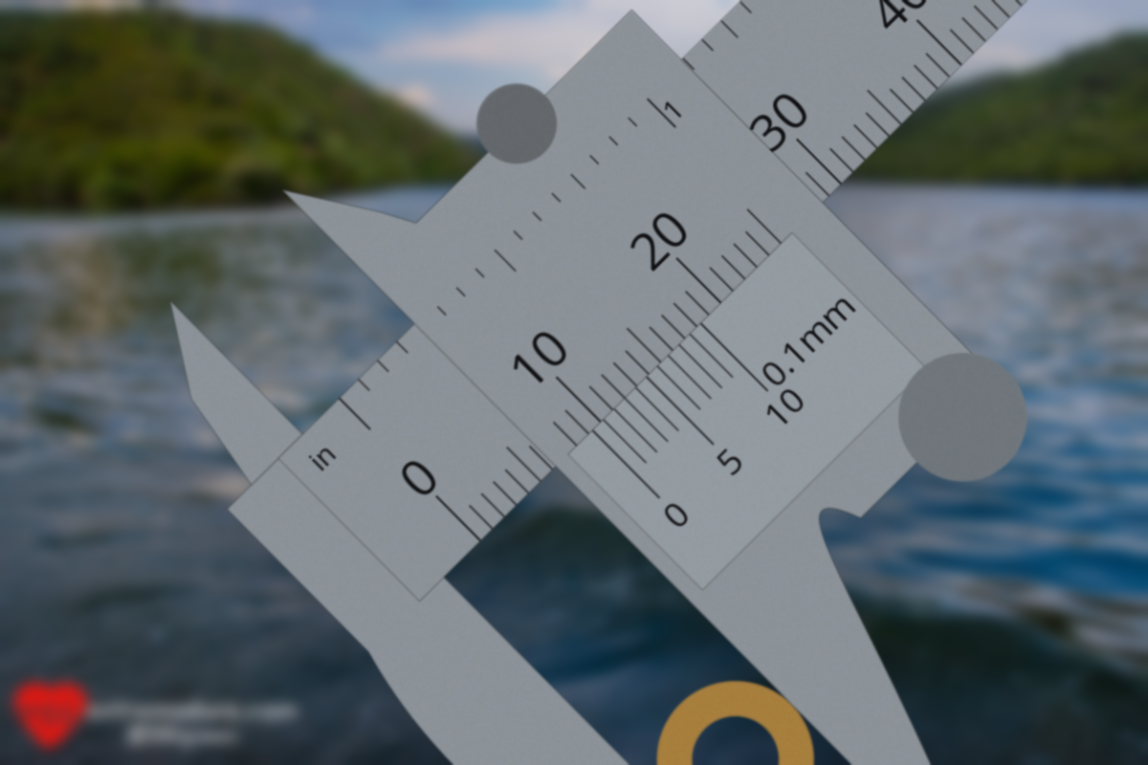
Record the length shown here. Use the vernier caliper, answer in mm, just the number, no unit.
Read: 9.3
